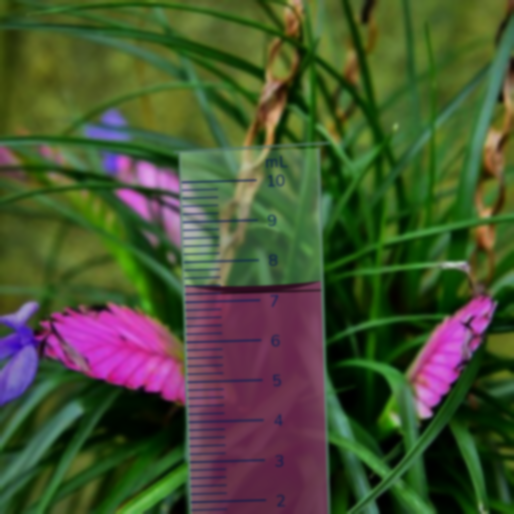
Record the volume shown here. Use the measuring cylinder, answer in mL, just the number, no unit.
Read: 7.2
